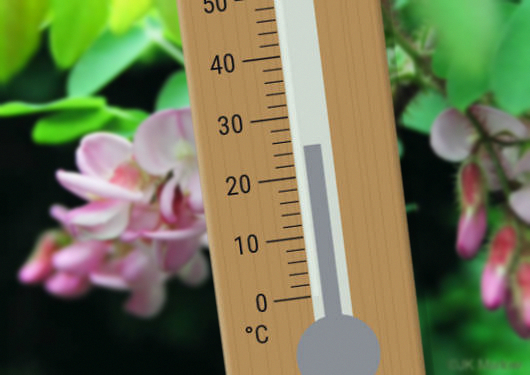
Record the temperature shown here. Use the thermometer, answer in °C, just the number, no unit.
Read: 25
